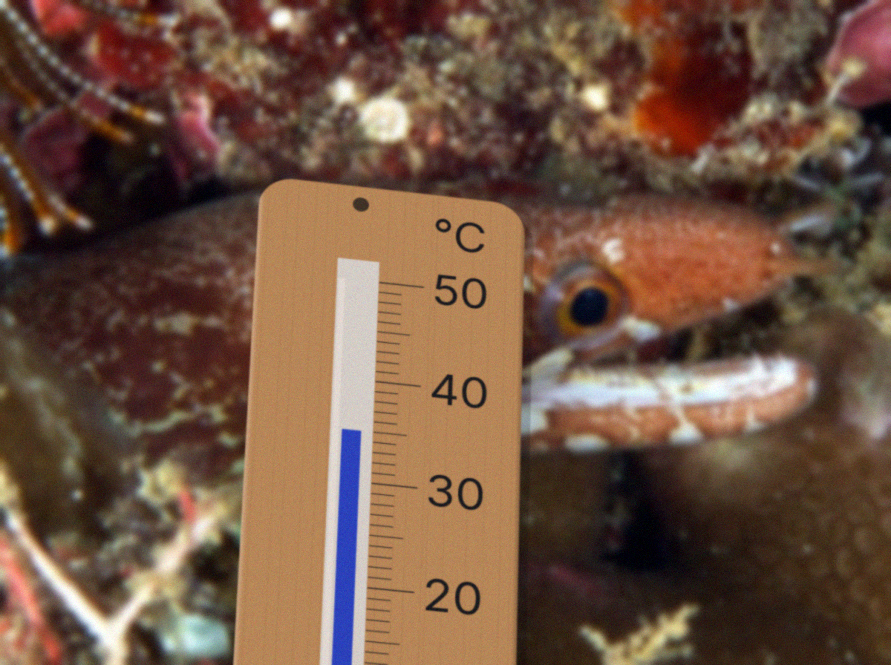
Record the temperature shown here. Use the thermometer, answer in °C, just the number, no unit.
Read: 35
